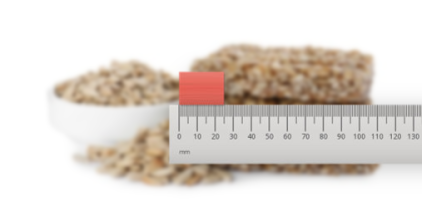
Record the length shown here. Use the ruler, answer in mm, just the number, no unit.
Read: 25
